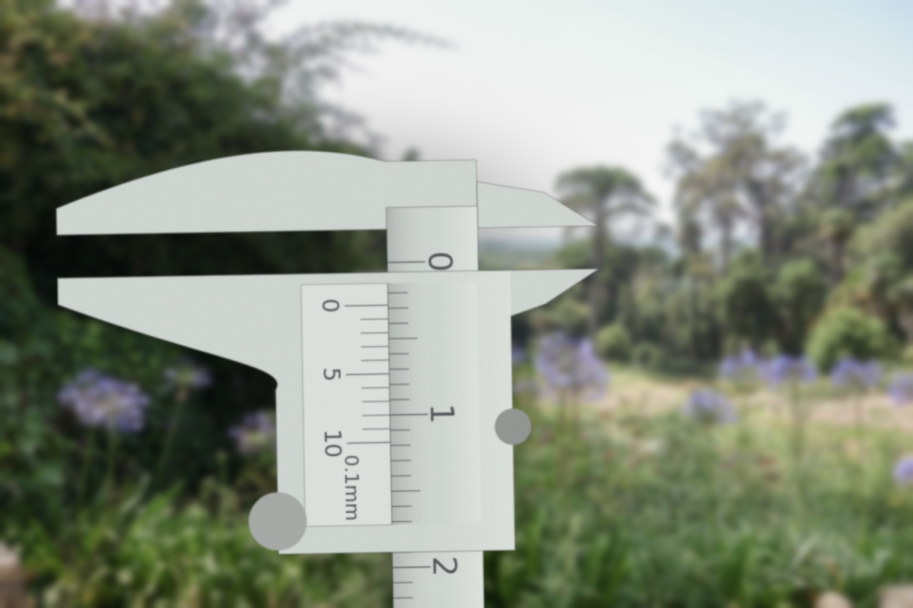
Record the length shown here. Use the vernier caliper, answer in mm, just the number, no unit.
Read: 2.8
